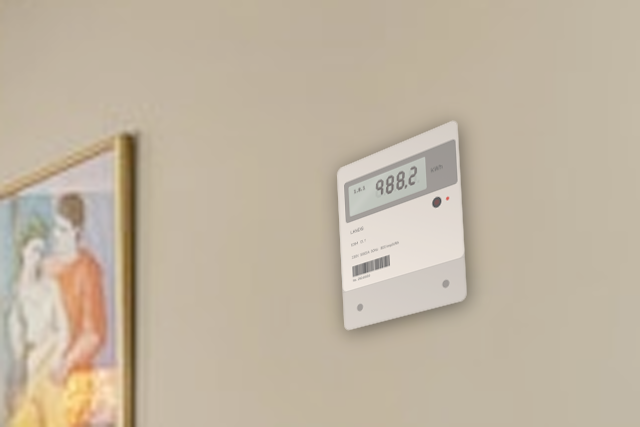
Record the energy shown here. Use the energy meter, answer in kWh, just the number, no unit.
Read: 988.2
